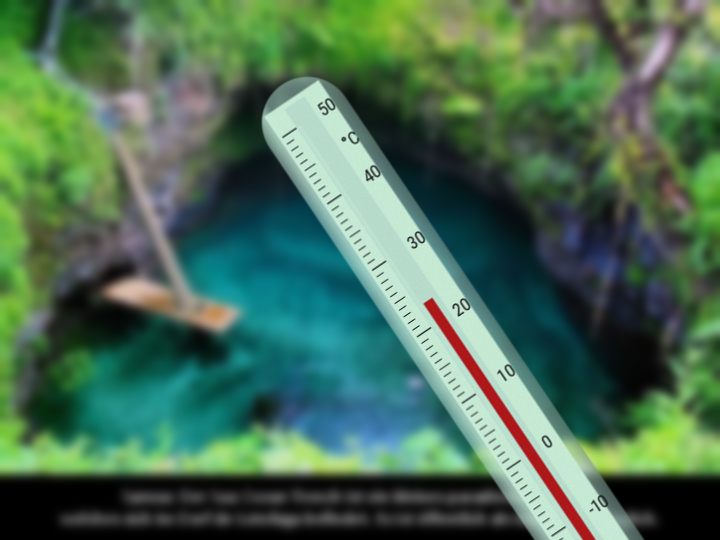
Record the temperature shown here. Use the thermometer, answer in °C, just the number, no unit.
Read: 23
